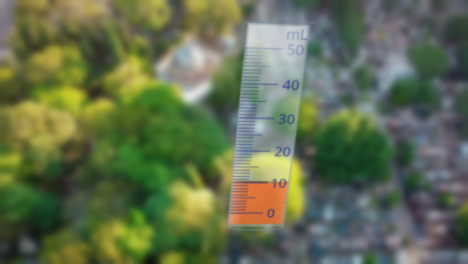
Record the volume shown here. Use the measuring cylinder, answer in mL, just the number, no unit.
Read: 10
